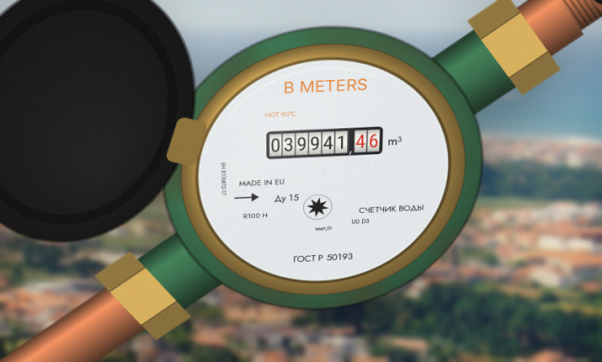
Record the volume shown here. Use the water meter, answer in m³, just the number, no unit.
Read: 39941.46
